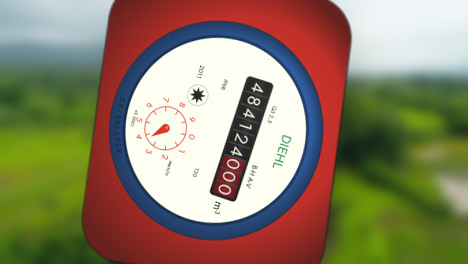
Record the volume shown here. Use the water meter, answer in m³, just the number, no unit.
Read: 484124.0003
